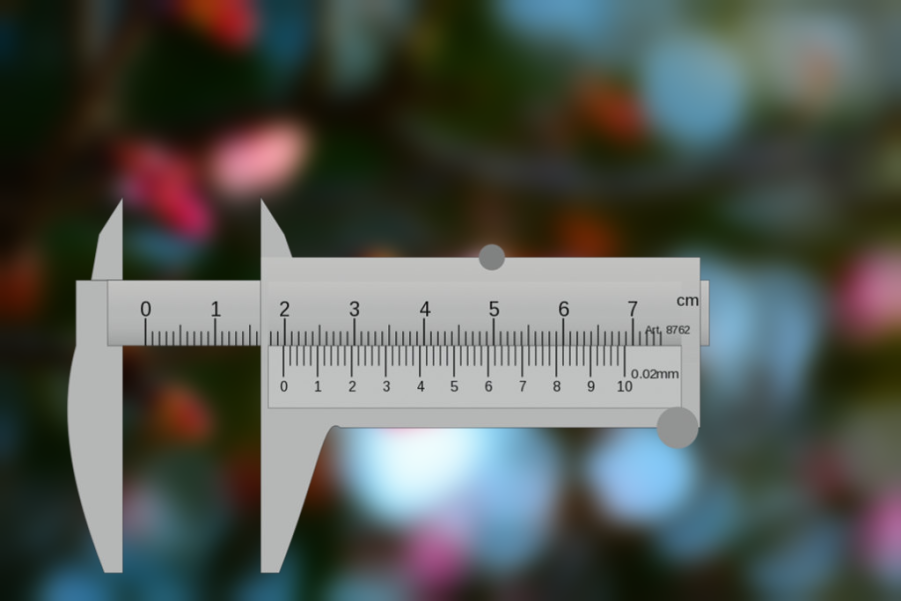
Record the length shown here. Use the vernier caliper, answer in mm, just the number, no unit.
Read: 19.8
